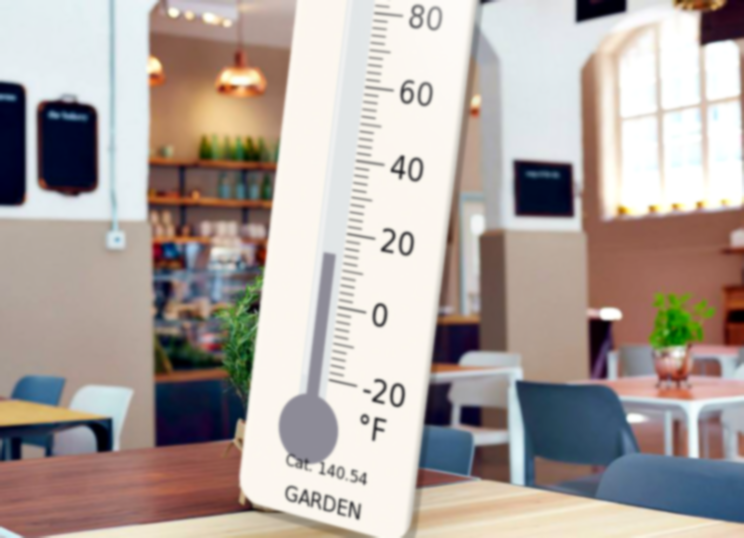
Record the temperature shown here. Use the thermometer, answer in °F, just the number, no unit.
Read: 14
